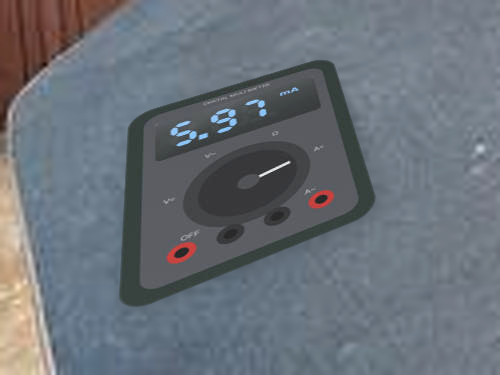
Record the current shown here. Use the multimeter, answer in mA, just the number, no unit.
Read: 5.97
